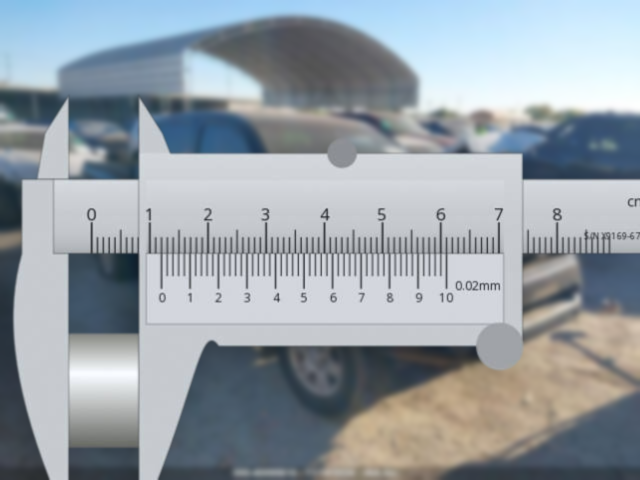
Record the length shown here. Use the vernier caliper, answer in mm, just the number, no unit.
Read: 12.0
